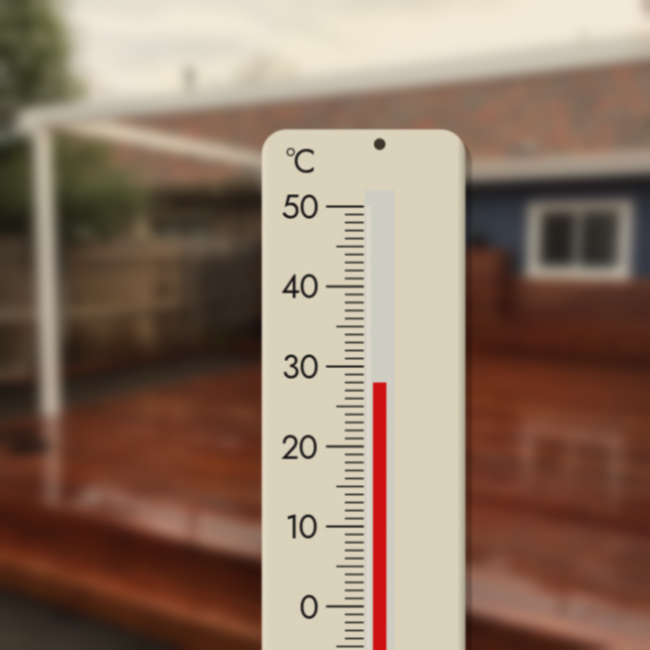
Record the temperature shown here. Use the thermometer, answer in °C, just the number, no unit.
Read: 28
